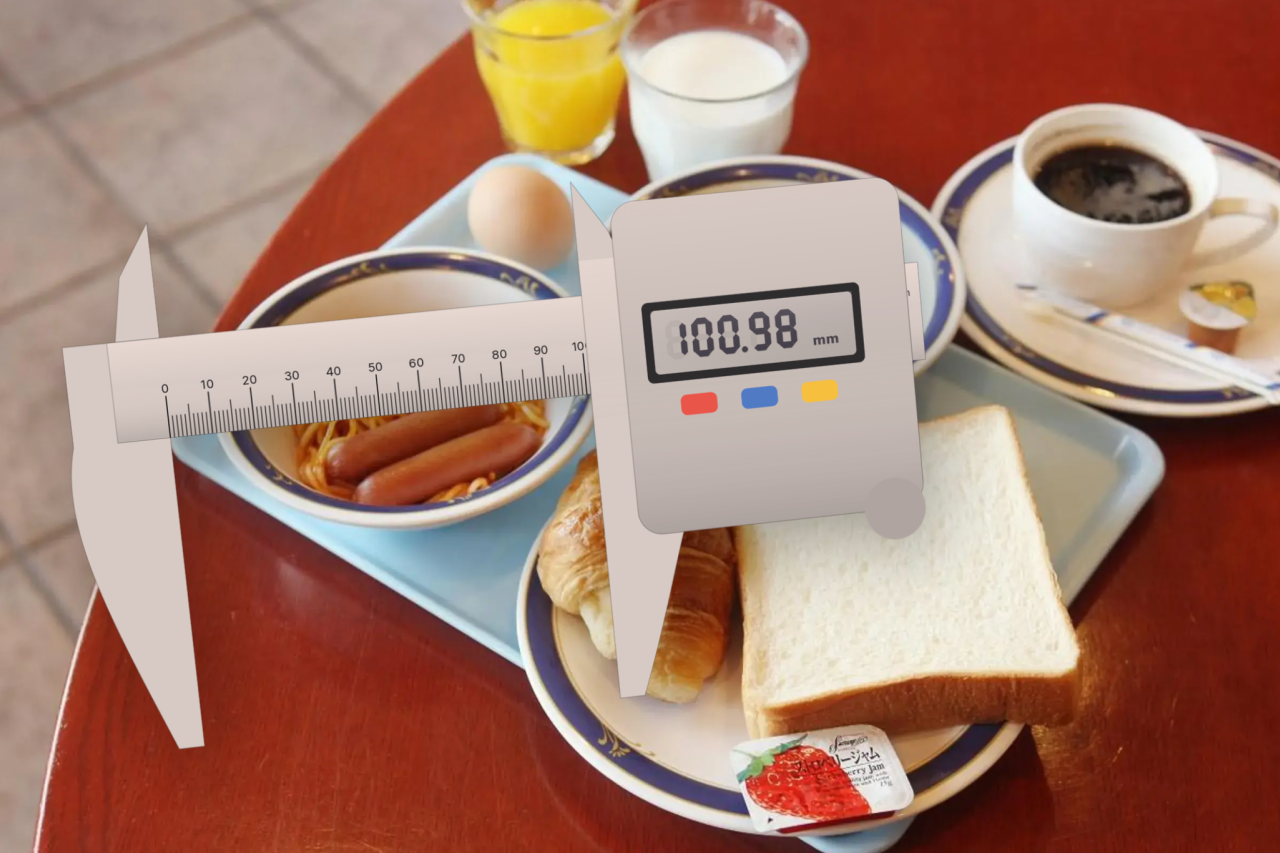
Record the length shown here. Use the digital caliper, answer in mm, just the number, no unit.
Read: 100.98
